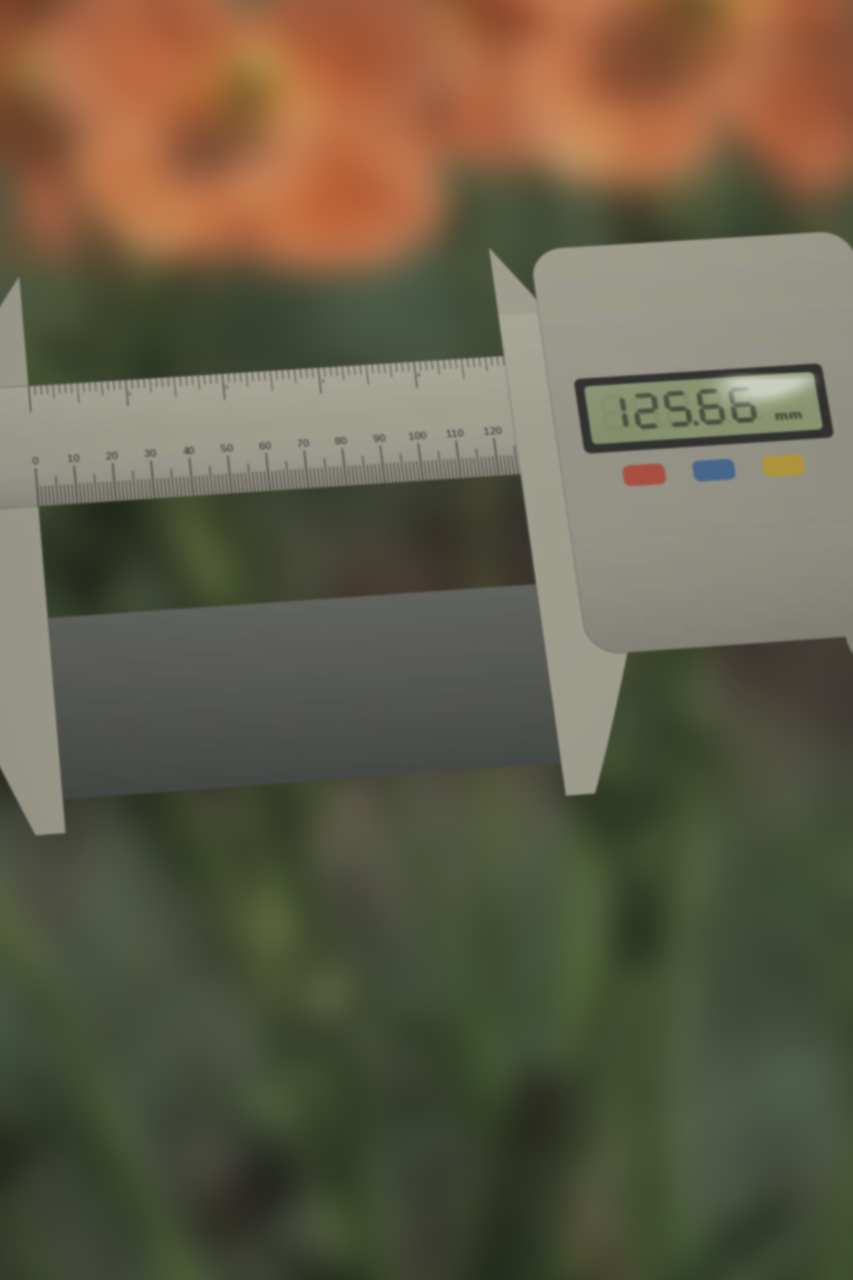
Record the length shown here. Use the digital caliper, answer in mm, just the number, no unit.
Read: 125.66
